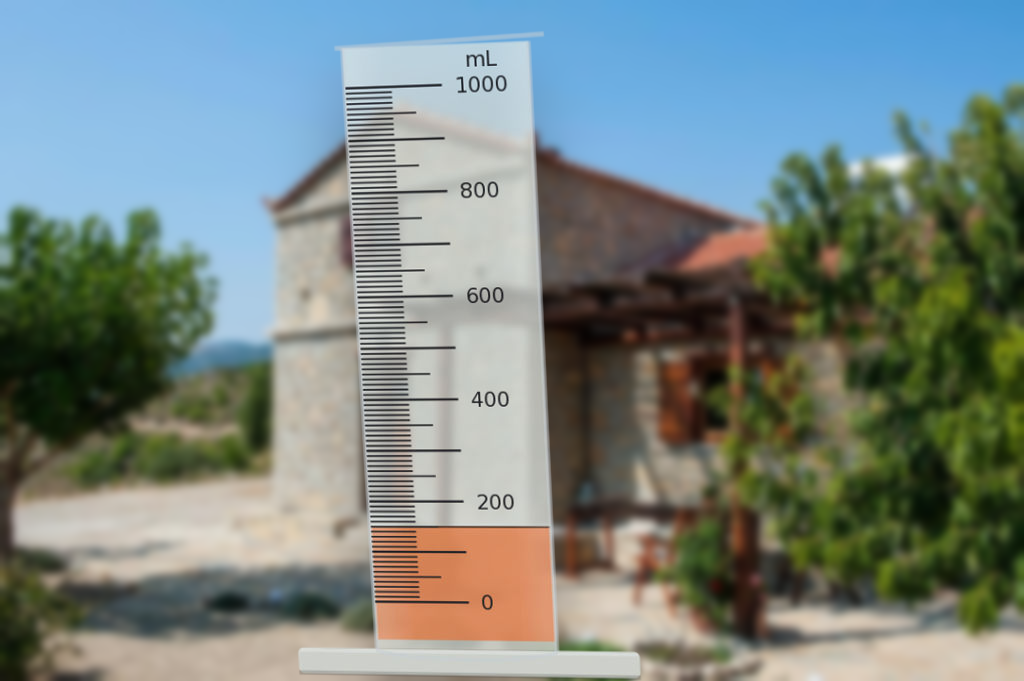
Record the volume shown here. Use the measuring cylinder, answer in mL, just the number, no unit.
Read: 150
